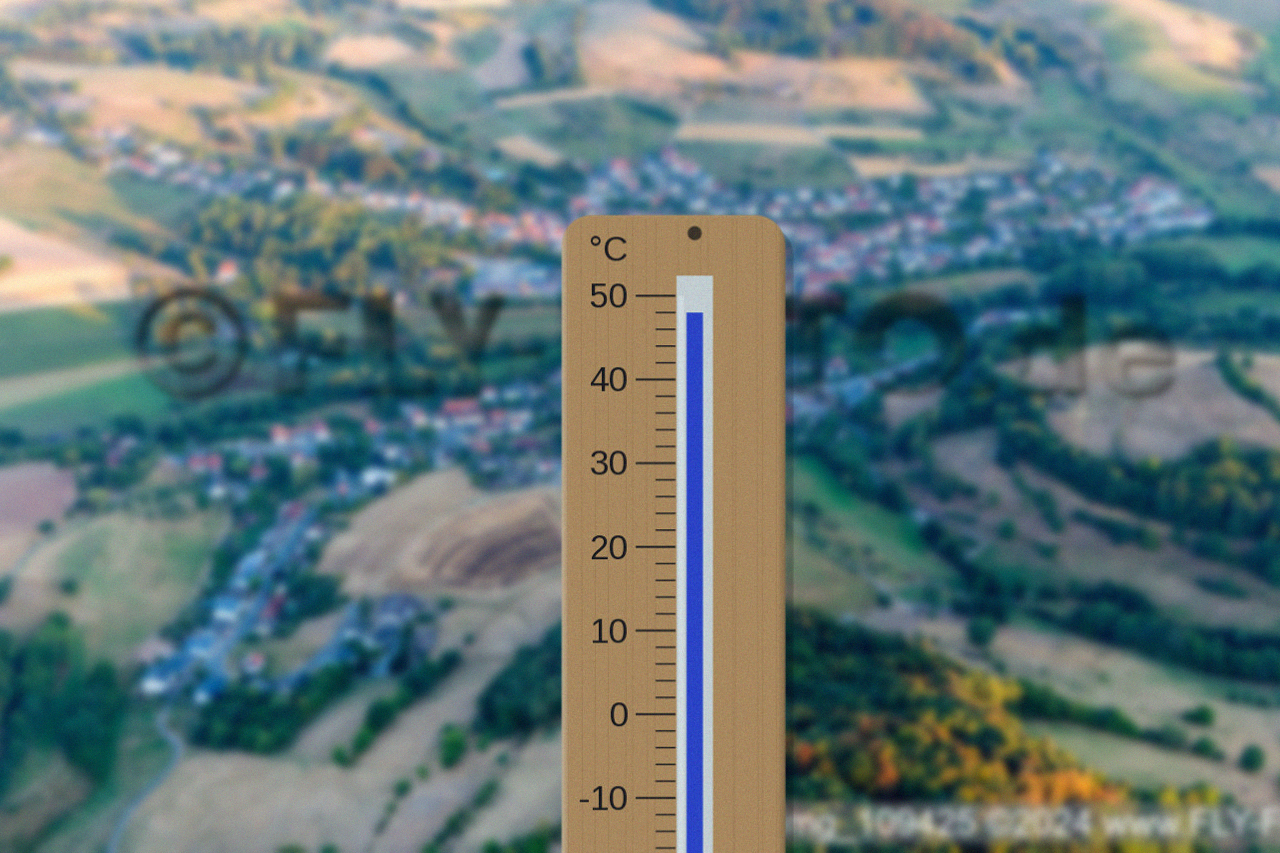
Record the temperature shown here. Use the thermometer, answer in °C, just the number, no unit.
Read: 48
